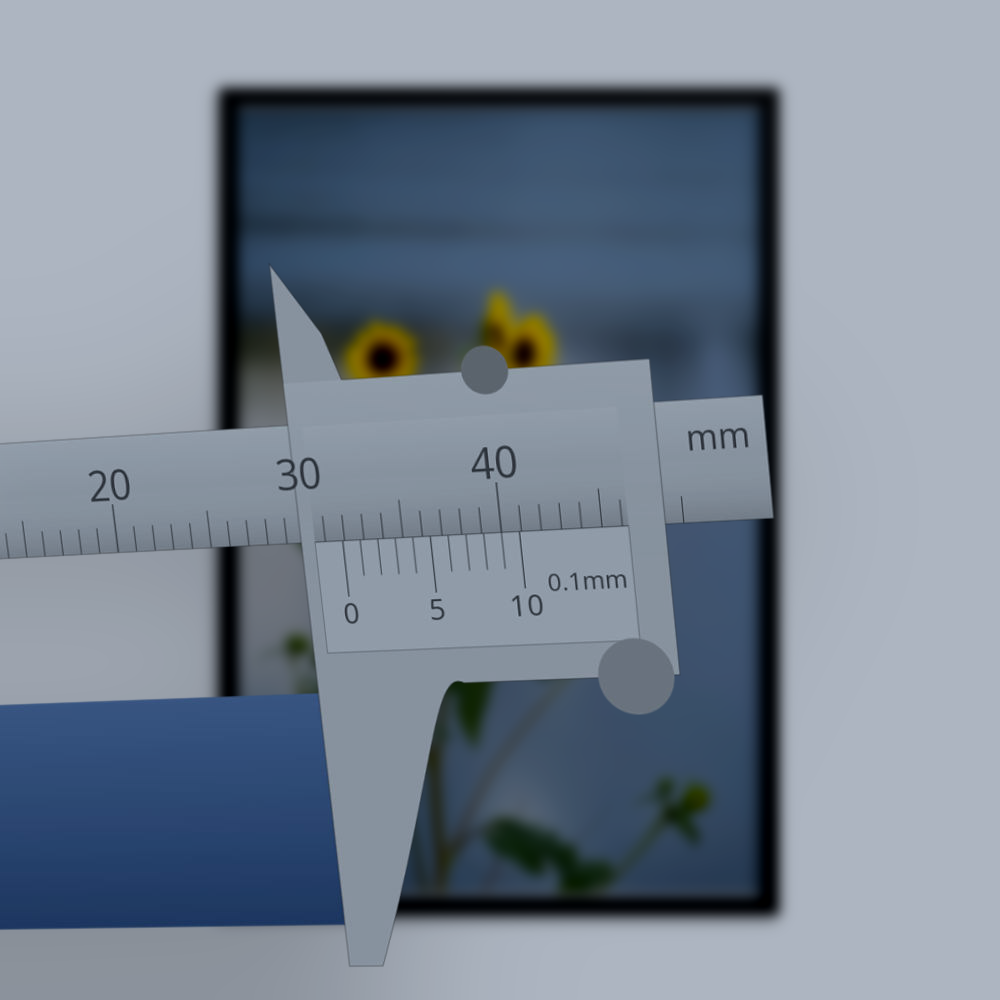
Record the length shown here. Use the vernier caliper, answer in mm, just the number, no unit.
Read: 31.9
